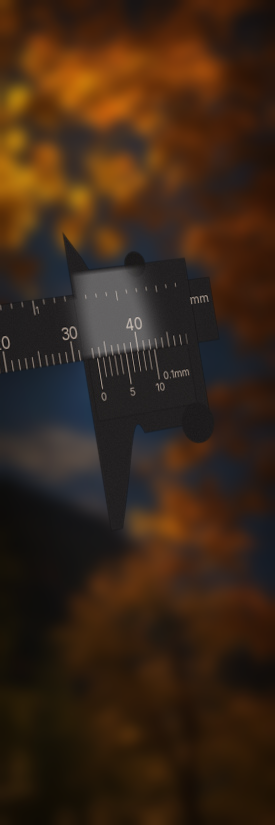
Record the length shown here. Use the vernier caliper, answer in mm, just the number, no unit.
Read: 33.6
